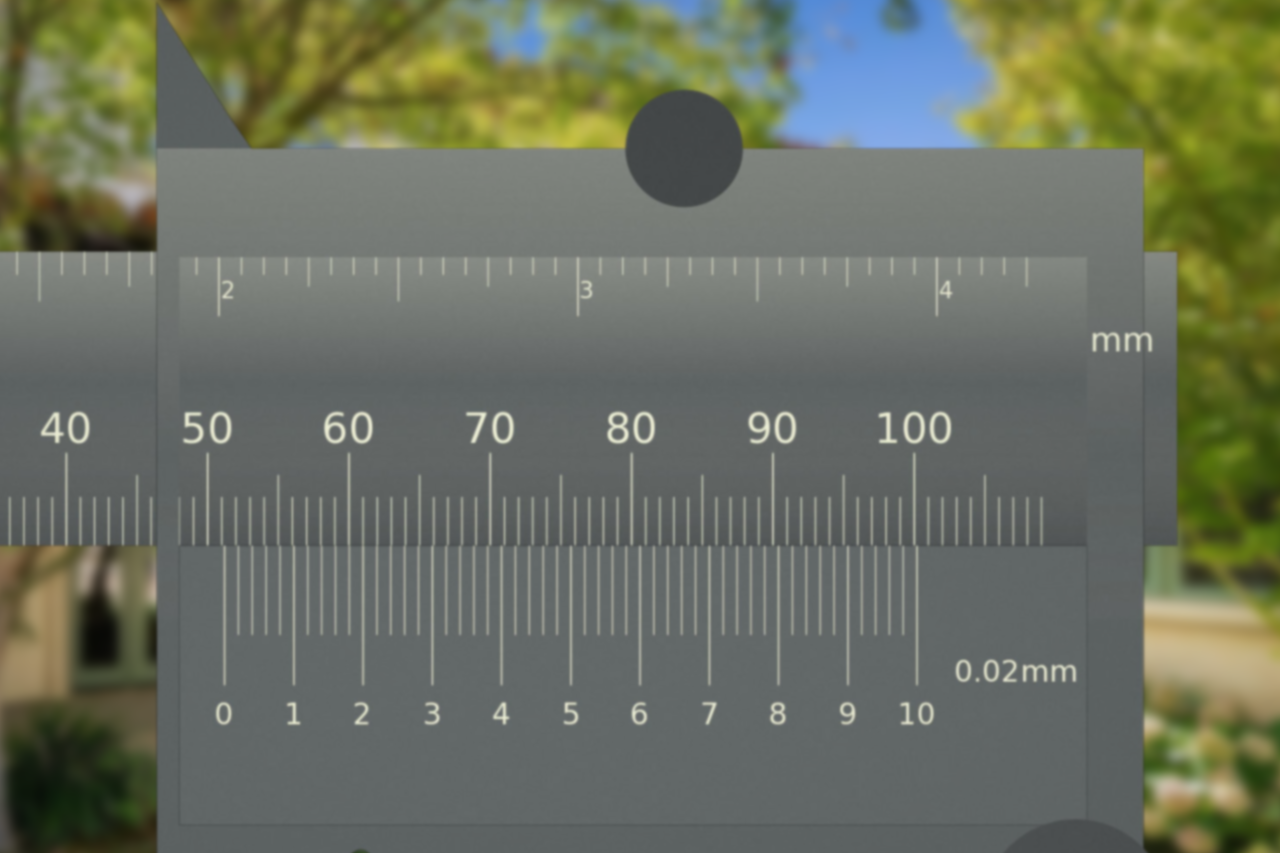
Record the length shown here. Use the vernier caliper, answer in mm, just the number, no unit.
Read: 51.2
